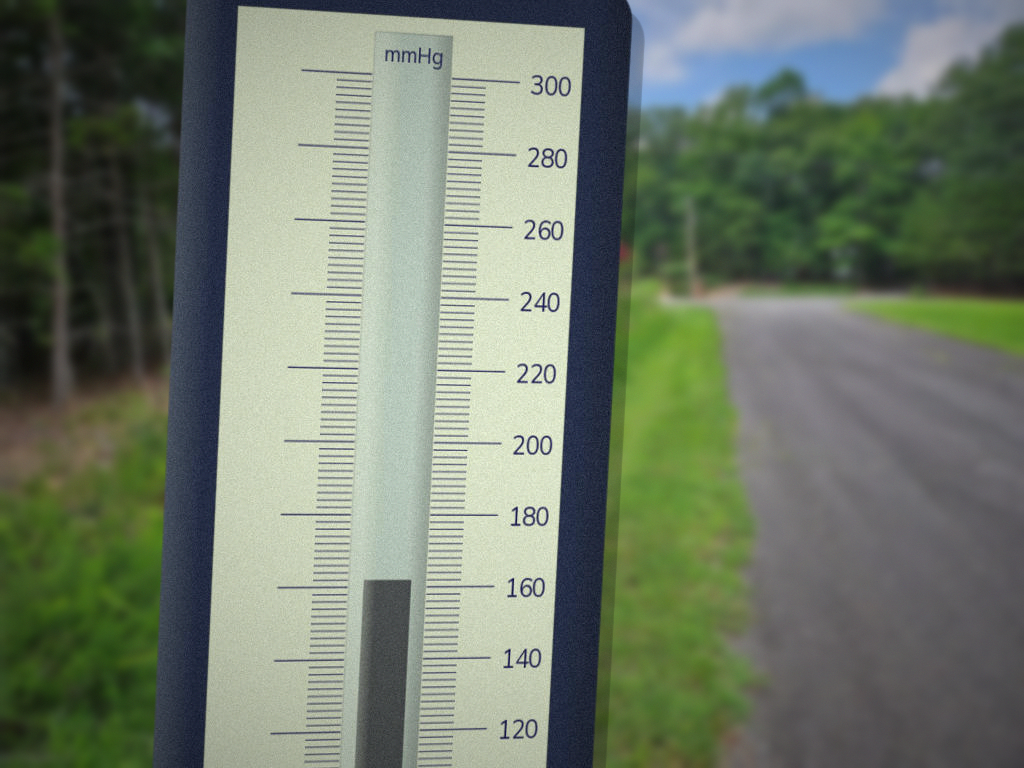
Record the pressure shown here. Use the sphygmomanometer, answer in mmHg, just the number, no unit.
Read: 162
